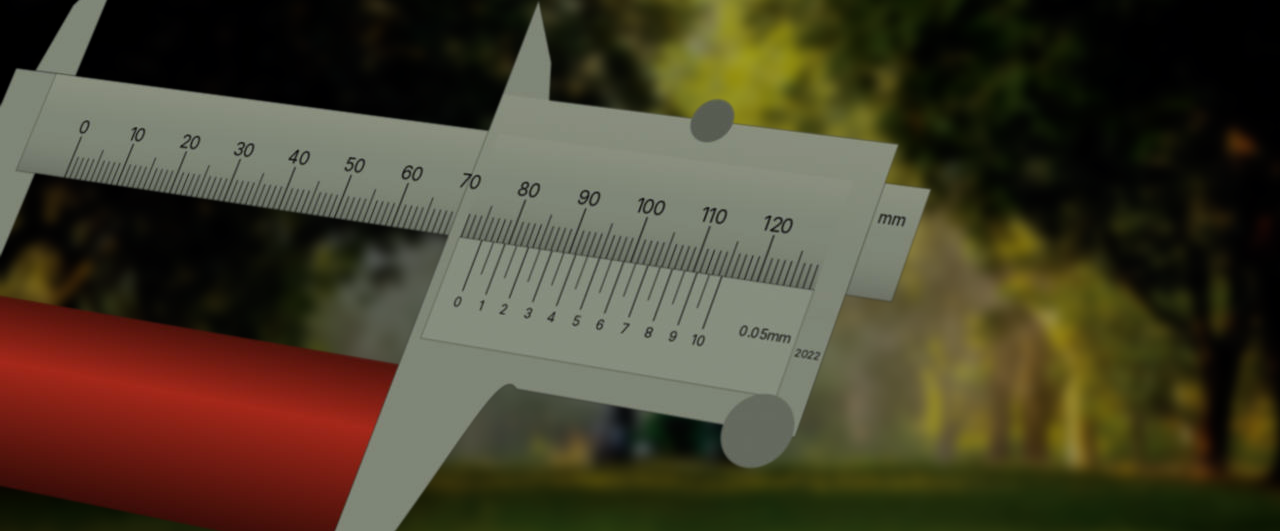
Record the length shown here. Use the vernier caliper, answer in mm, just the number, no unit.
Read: 75.5
